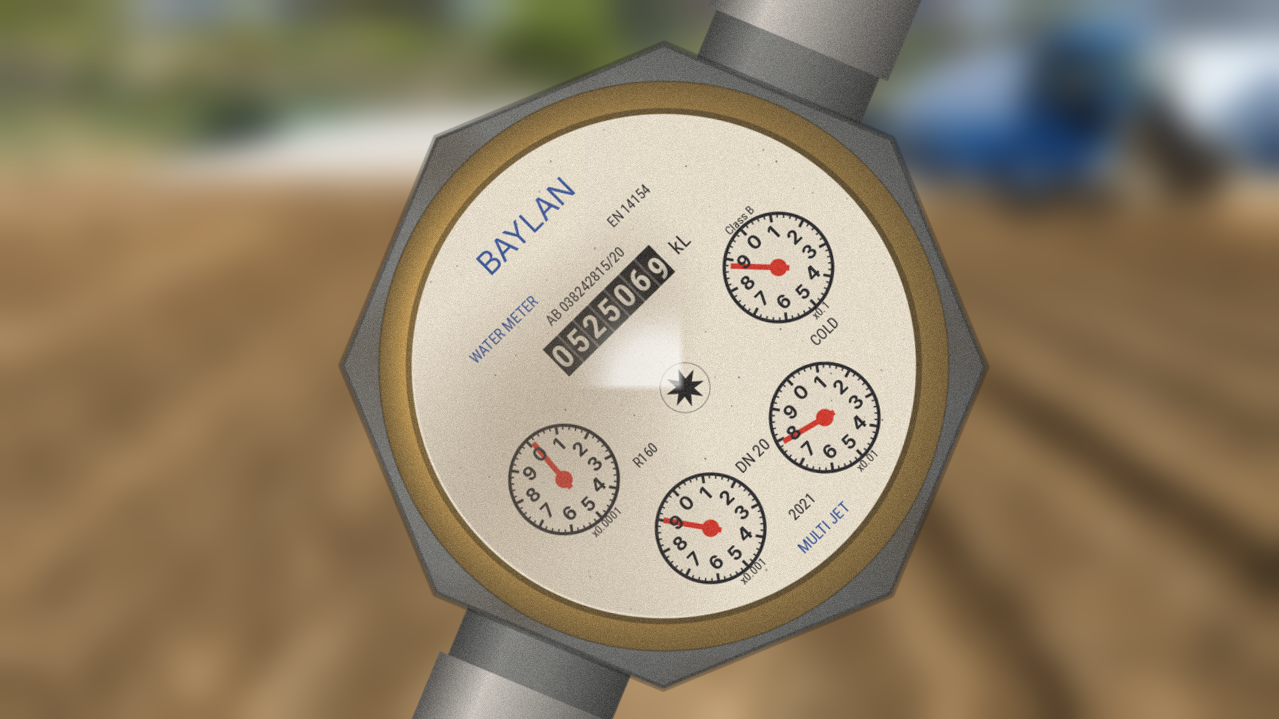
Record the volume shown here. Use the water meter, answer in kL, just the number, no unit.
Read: 525068.8790
